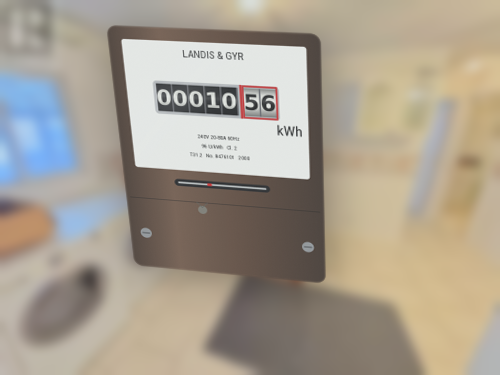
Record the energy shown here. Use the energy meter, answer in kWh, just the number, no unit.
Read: 10.56
